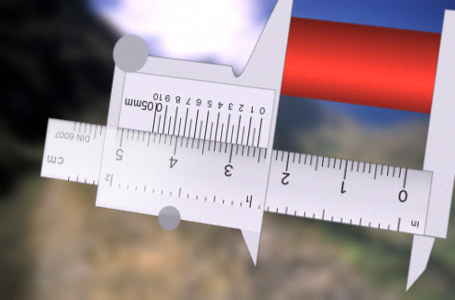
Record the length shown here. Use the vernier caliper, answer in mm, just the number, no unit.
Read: 25.5
